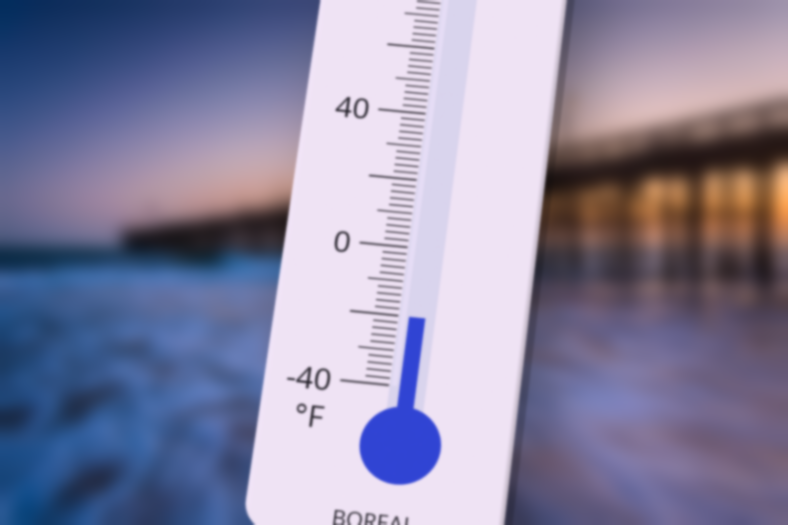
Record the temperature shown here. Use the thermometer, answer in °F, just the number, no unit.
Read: -20
